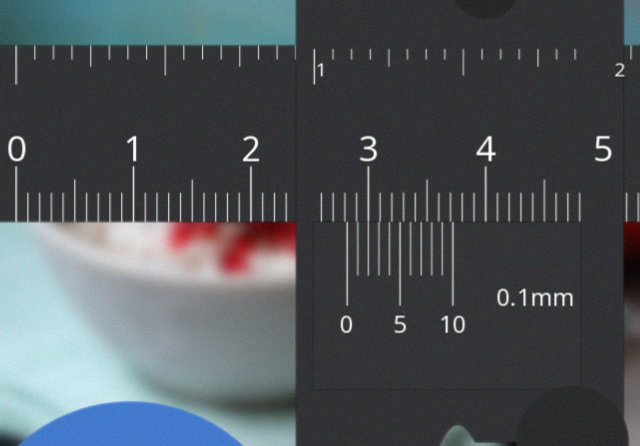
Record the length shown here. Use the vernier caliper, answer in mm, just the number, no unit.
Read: 28.2
